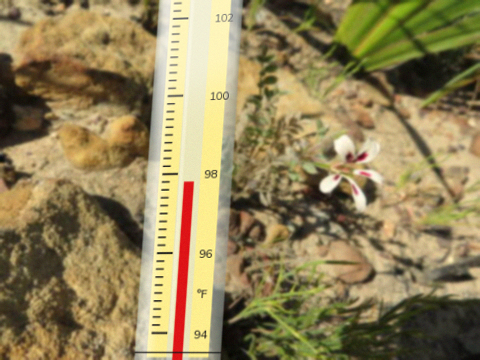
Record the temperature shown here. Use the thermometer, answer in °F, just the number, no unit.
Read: 97.8
